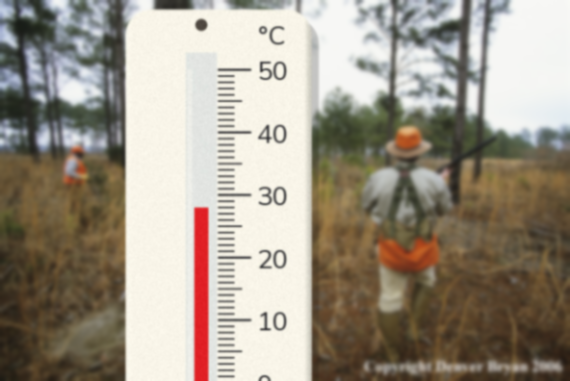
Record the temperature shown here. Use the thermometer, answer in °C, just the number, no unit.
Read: 28
